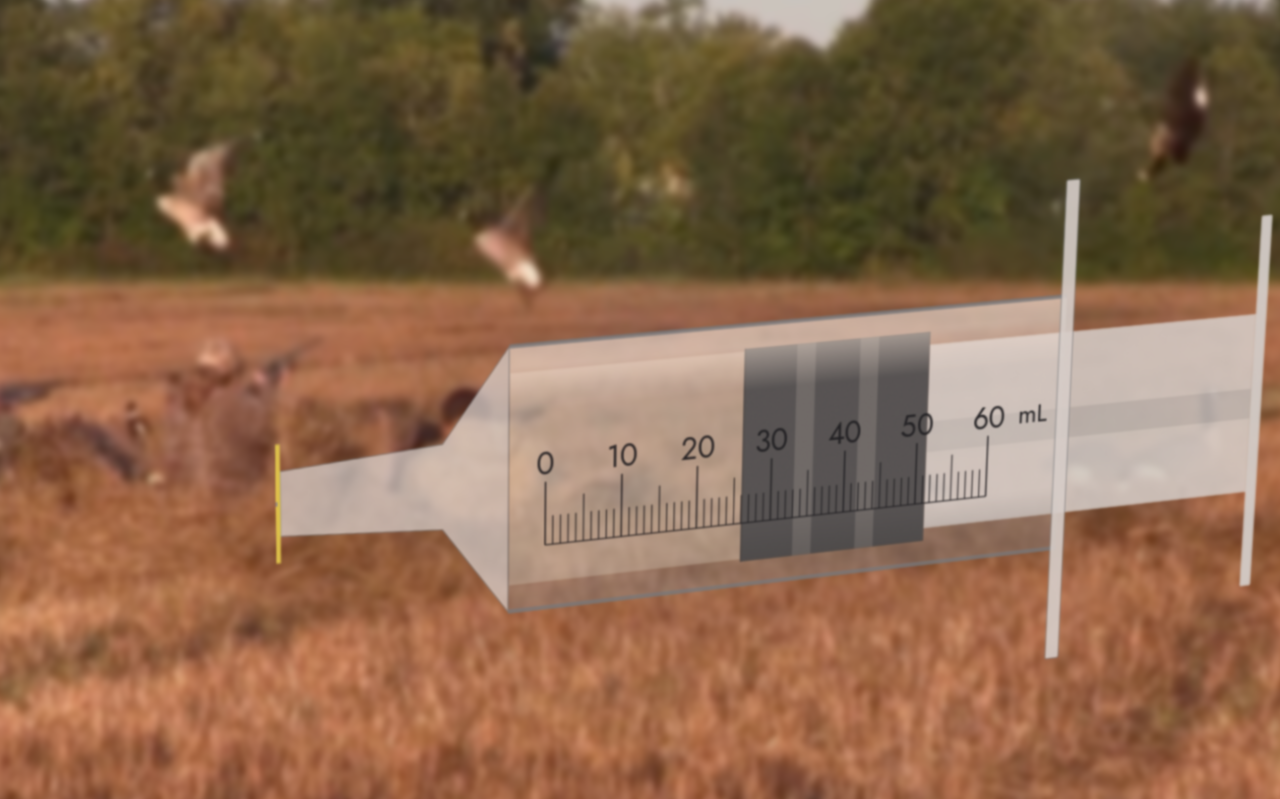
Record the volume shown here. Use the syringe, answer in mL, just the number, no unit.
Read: 26
